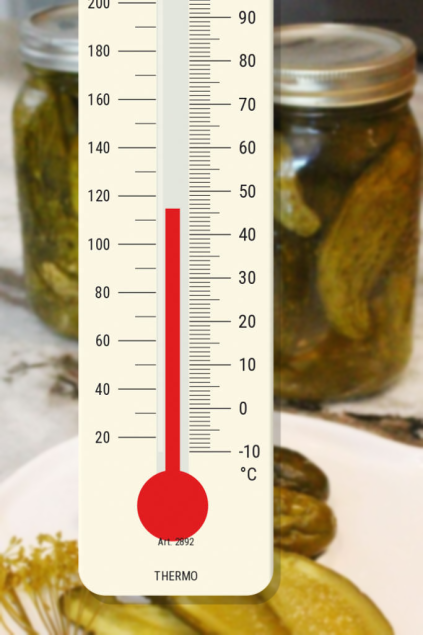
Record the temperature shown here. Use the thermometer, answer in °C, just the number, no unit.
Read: 46
